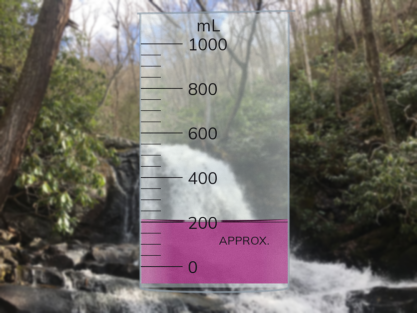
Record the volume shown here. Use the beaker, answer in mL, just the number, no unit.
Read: 200
